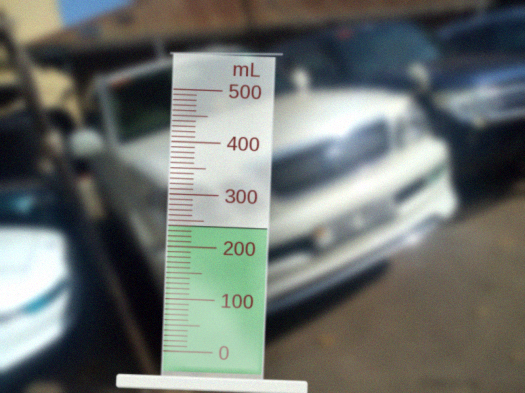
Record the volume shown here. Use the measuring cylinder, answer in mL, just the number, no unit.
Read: 240
